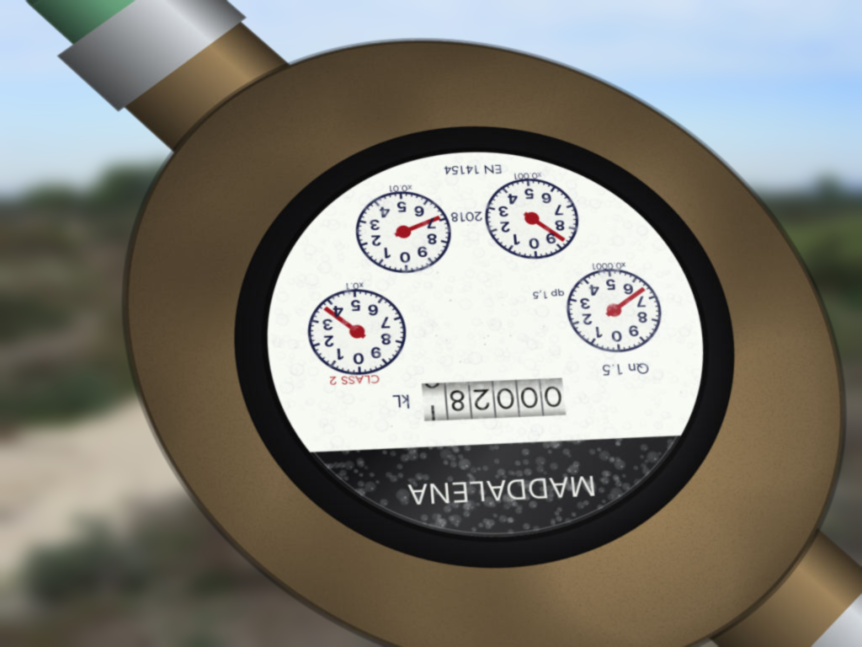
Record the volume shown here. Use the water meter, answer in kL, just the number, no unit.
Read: 281.3686
